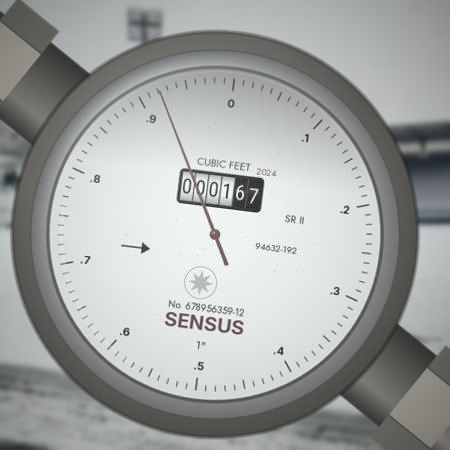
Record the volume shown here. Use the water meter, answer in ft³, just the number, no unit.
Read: 166.92
